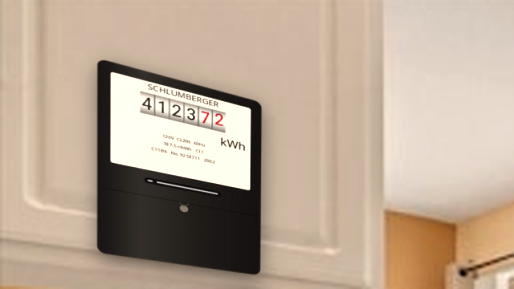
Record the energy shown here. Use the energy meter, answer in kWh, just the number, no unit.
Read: 4123.72
